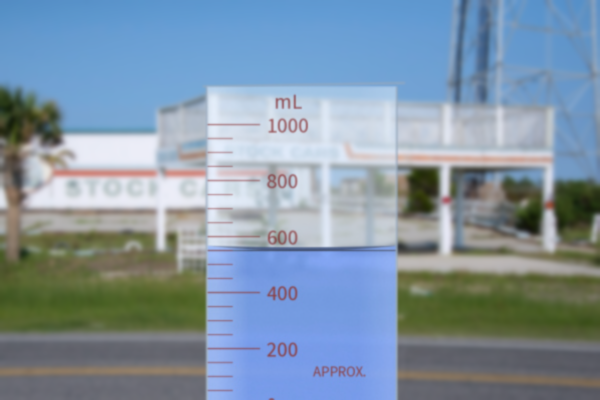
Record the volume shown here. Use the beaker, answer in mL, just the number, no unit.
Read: 550
